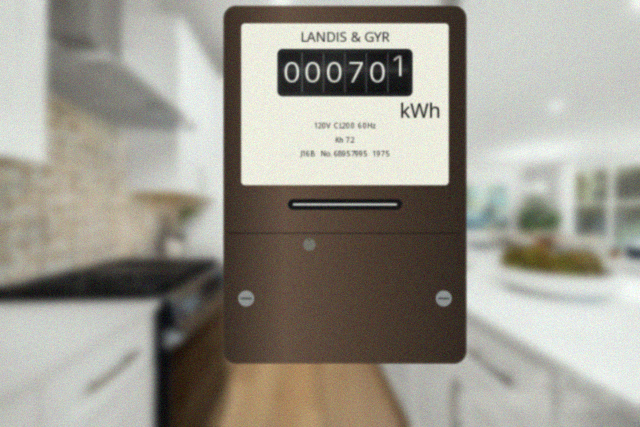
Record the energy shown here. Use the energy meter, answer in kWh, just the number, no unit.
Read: 701
